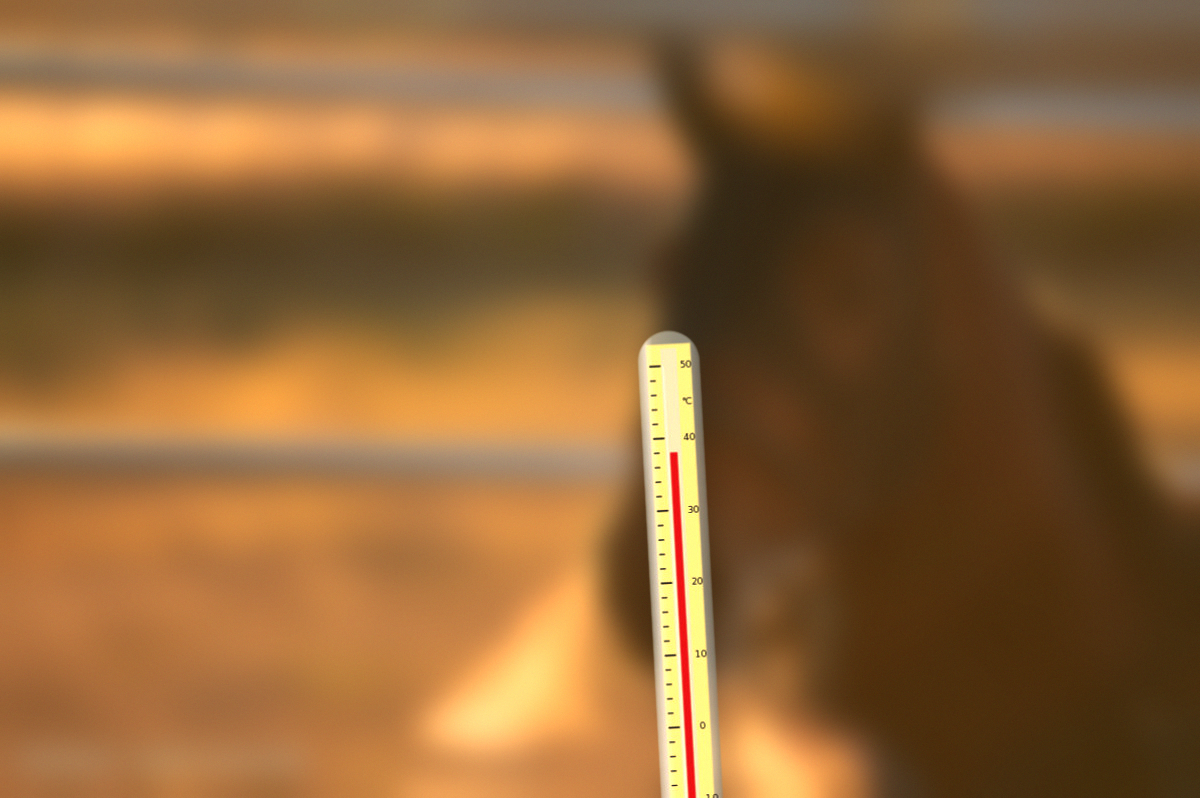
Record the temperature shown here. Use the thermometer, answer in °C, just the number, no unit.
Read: 38
